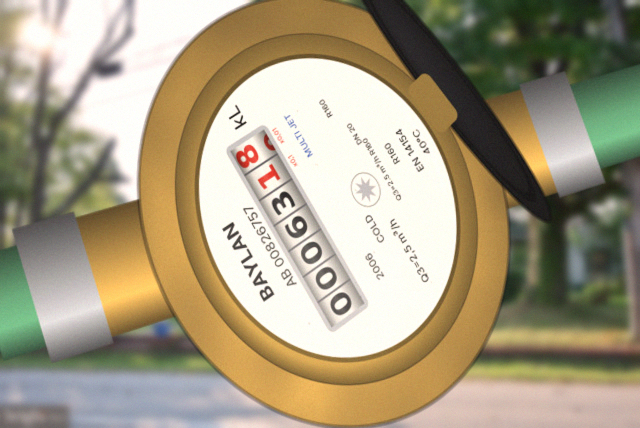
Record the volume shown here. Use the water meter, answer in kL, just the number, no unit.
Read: 63.18
